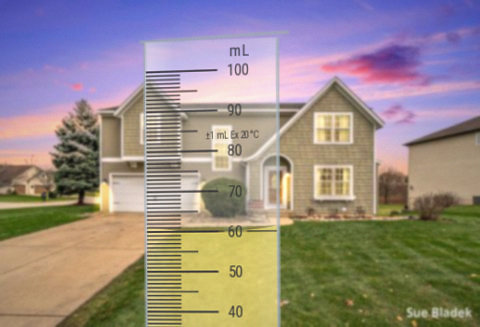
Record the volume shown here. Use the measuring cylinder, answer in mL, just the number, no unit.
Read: 60
